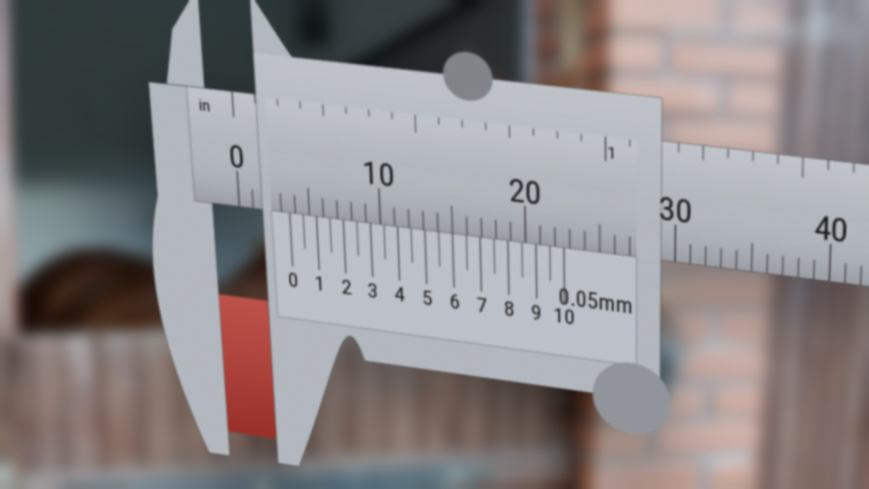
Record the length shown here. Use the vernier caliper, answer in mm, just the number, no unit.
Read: 3.6
